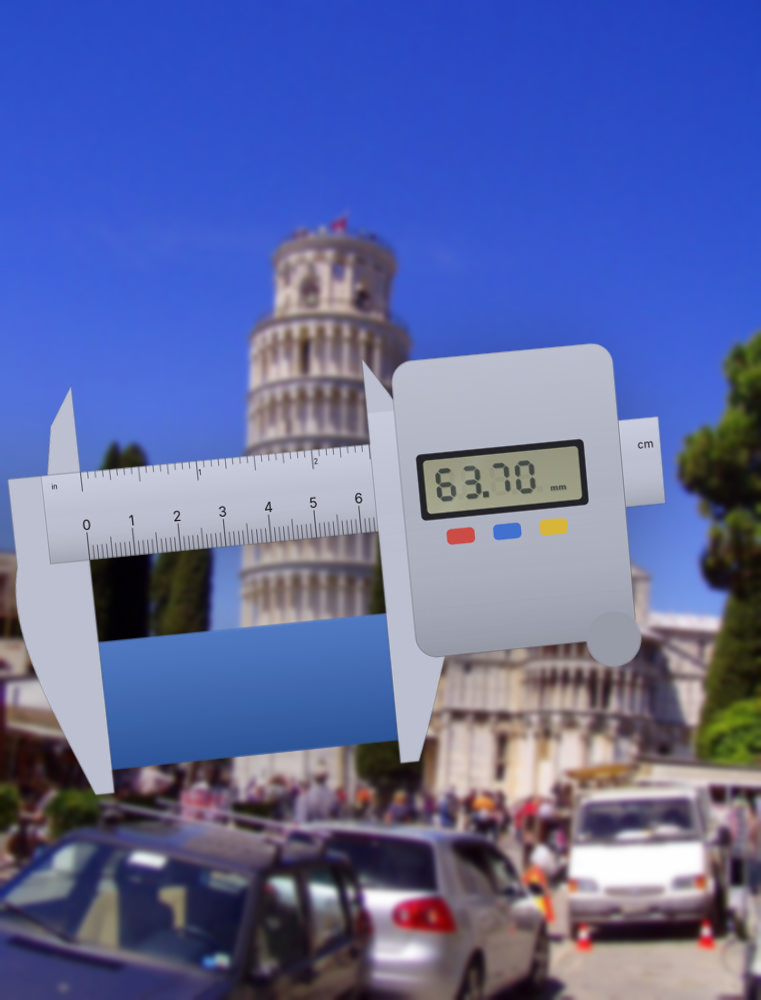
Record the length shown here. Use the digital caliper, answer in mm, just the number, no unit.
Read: 63.70
